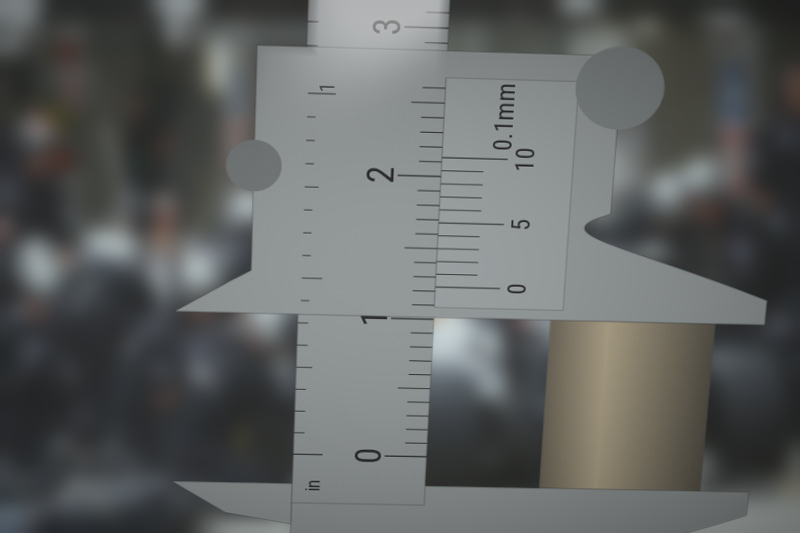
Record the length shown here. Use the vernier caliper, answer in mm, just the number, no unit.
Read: 12.3
